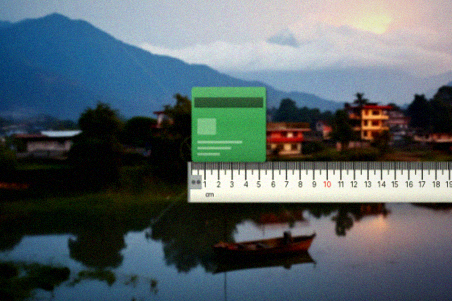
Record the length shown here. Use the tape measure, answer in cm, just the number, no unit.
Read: 5.5
